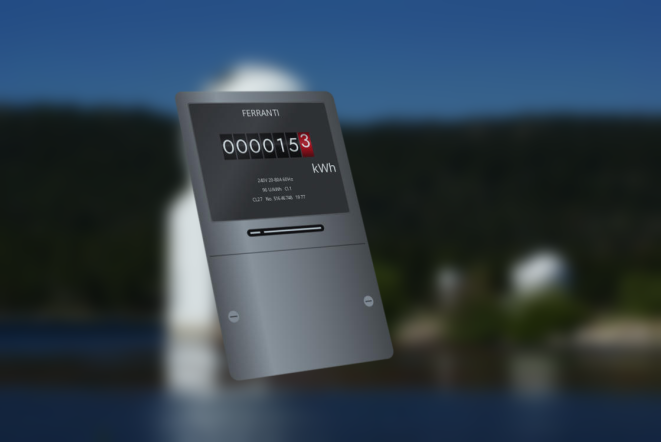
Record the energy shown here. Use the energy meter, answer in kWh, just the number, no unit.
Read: 15.3
